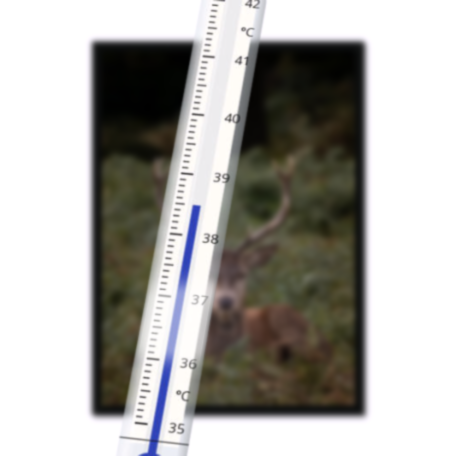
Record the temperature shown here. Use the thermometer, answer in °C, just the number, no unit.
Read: 38.5
